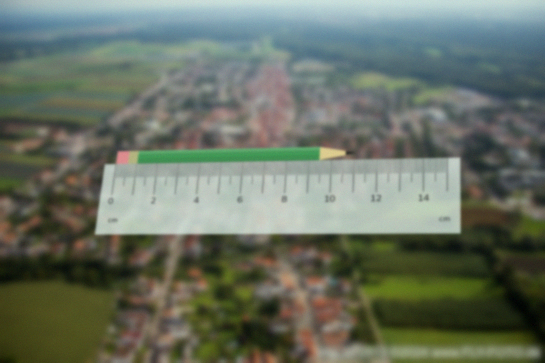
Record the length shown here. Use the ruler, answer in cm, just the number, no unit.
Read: 11
